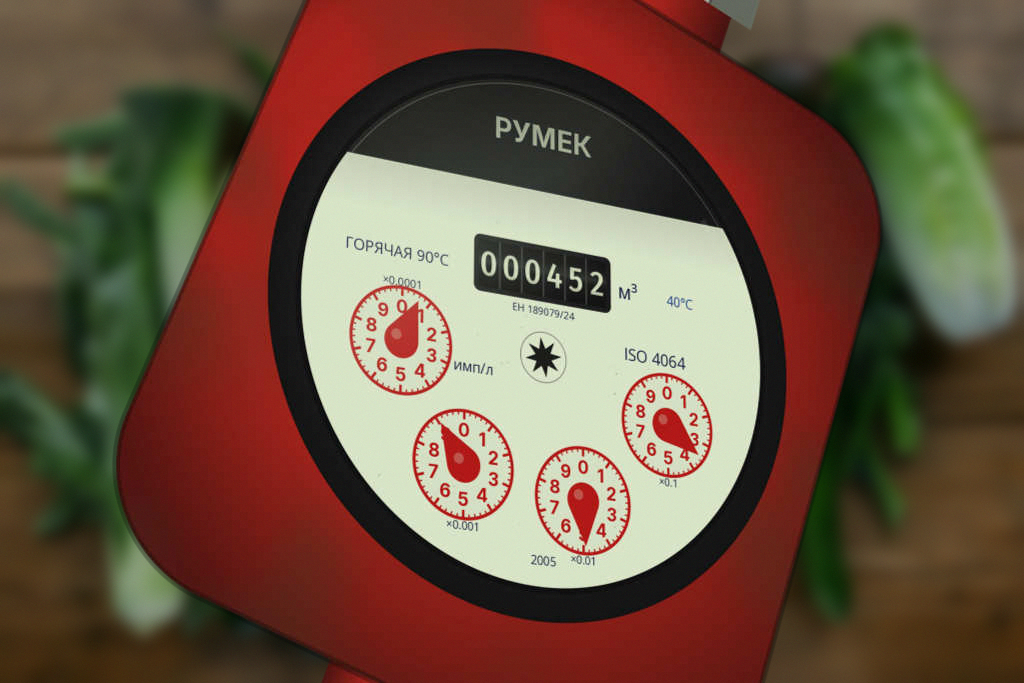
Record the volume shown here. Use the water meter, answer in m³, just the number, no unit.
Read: 452.3490
